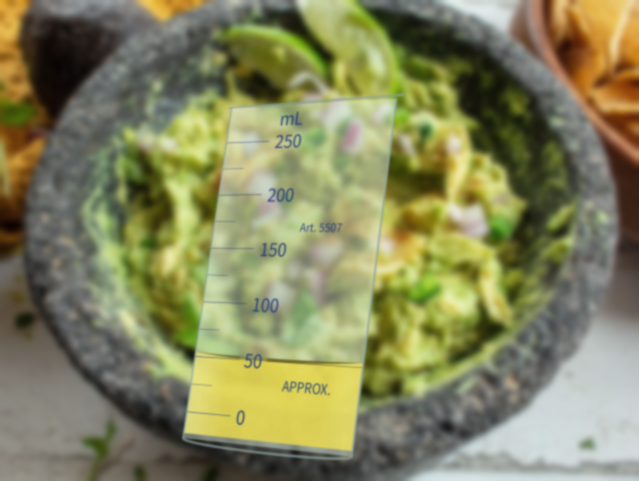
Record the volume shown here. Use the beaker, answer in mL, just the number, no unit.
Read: 50
